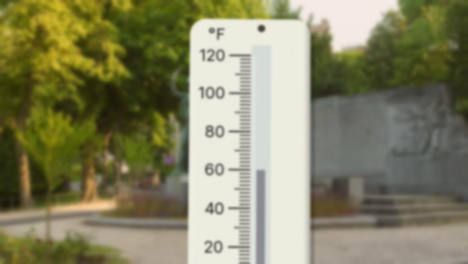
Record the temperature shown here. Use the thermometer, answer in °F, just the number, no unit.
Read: 60
